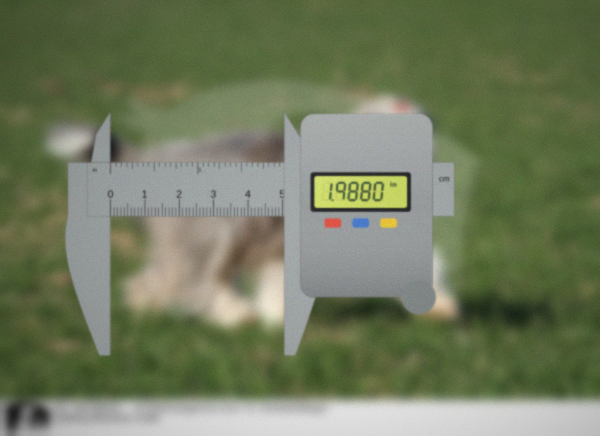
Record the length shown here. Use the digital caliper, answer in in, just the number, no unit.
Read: 1.9880
